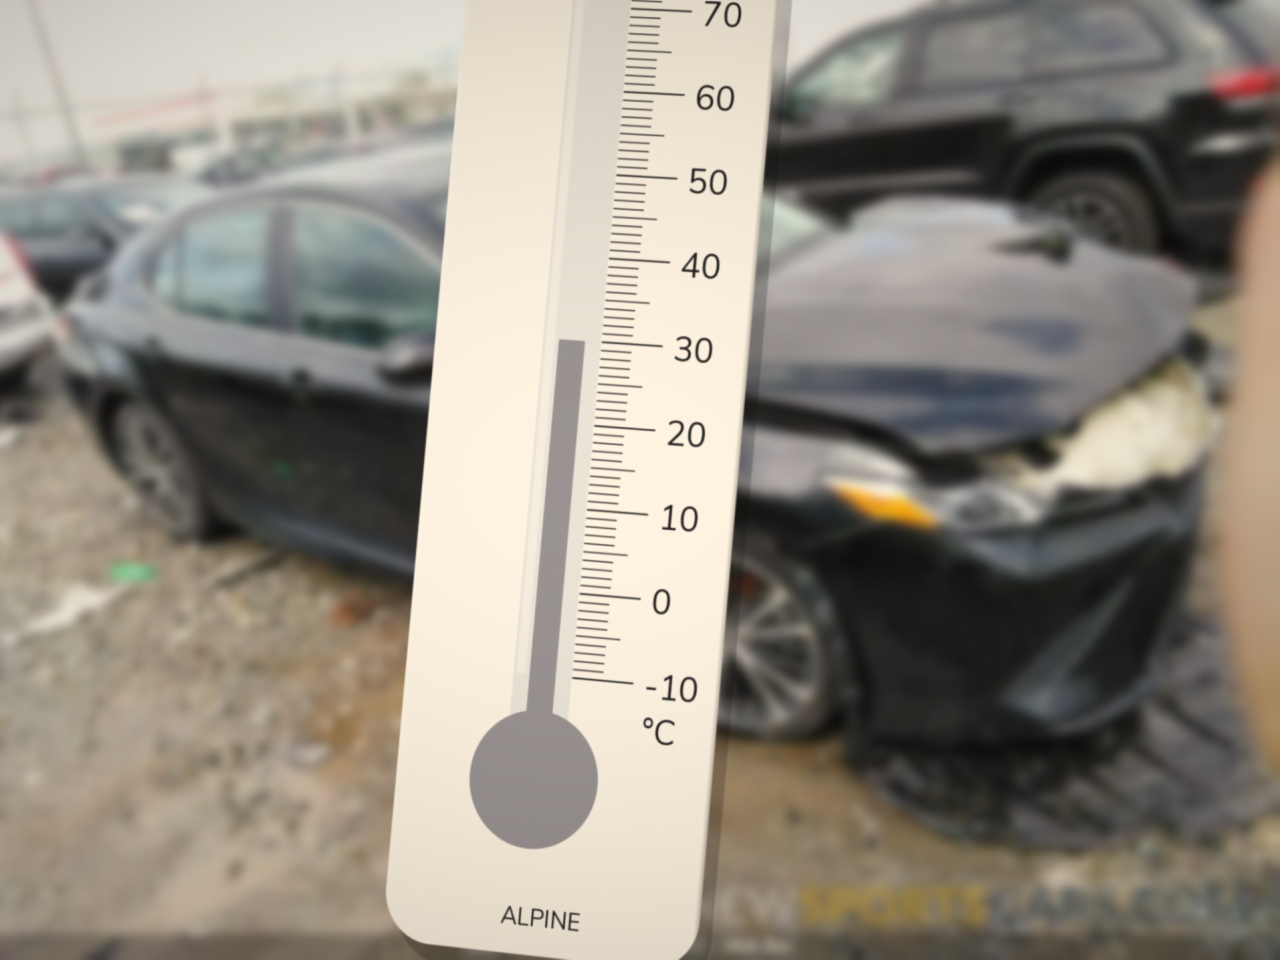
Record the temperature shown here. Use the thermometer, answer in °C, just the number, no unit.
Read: 30
